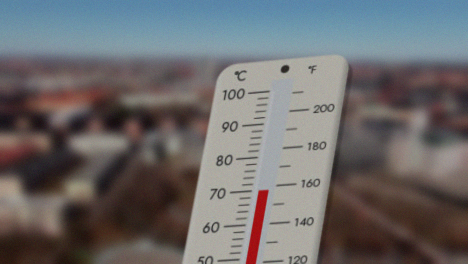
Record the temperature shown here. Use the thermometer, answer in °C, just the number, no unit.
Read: 70
